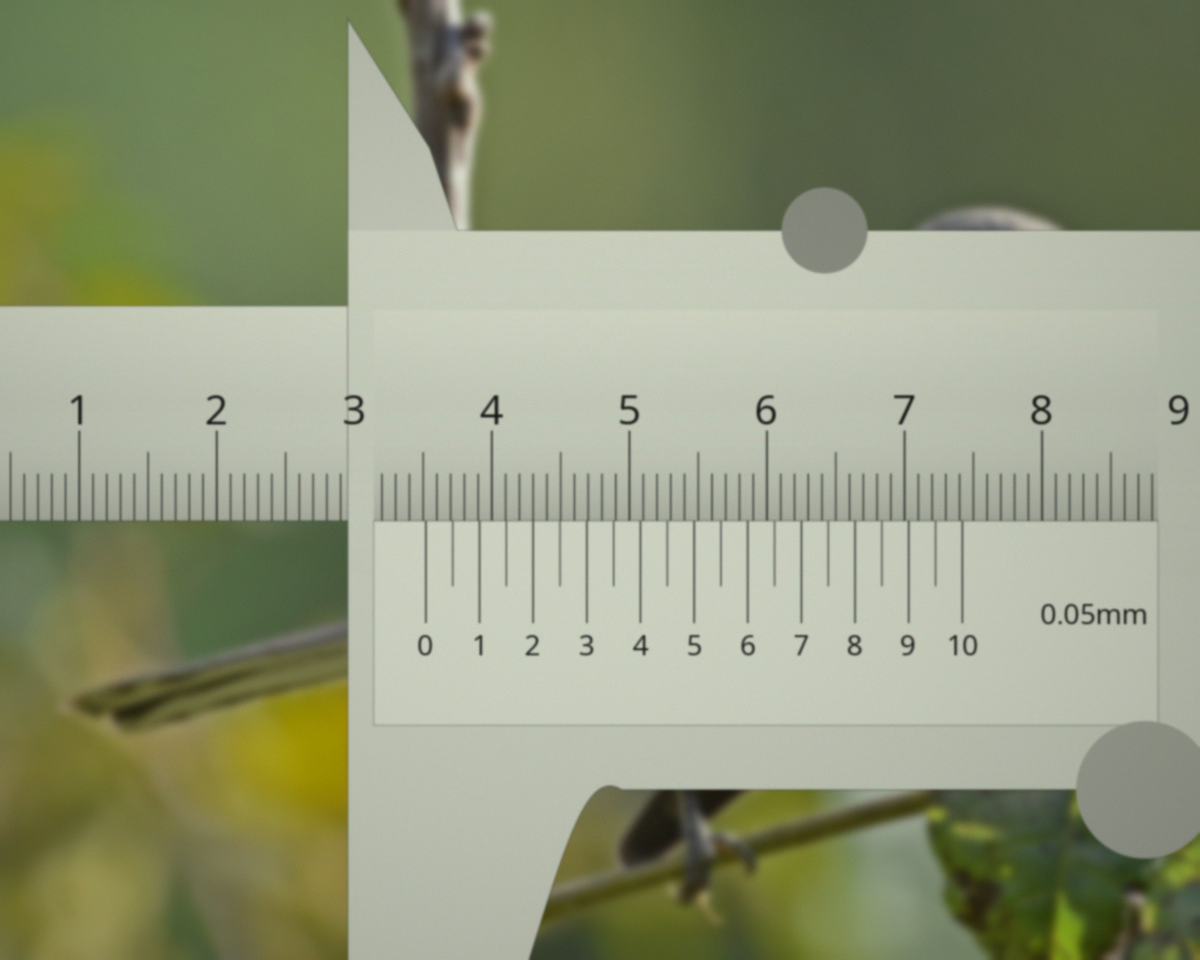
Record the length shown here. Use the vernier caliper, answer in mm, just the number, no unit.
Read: 35.2
